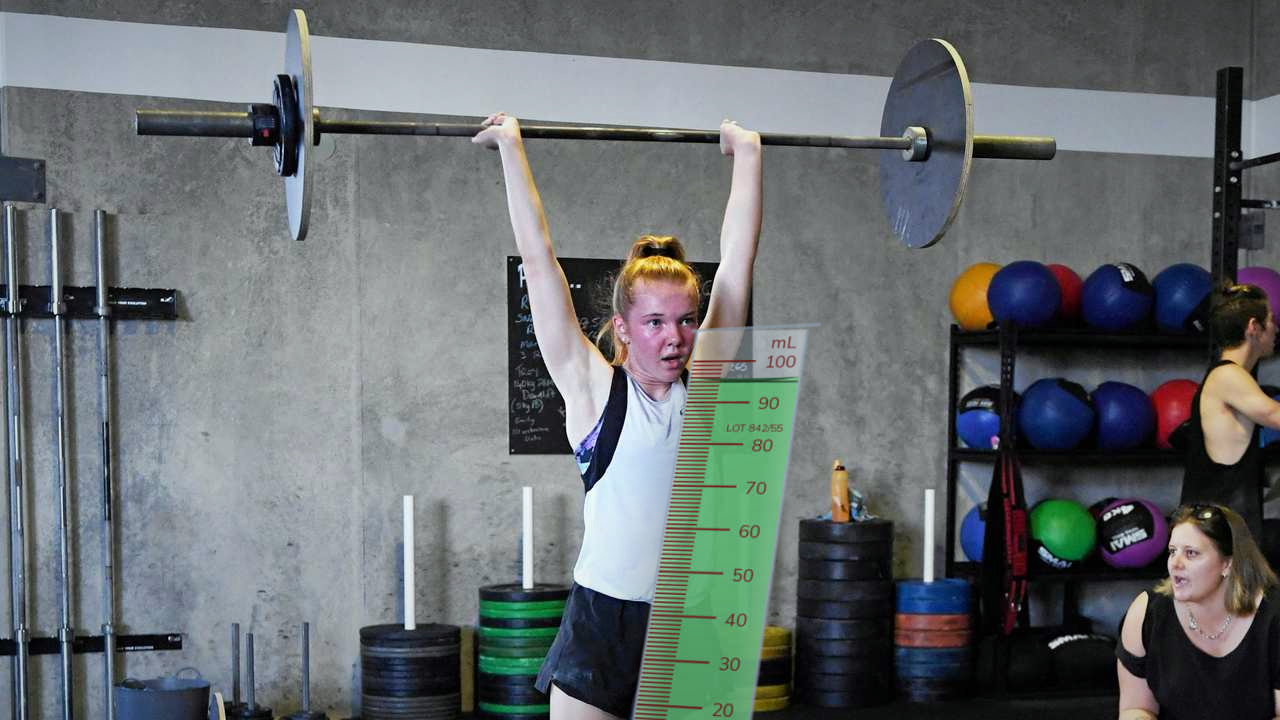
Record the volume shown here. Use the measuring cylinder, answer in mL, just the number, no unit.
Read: 95
